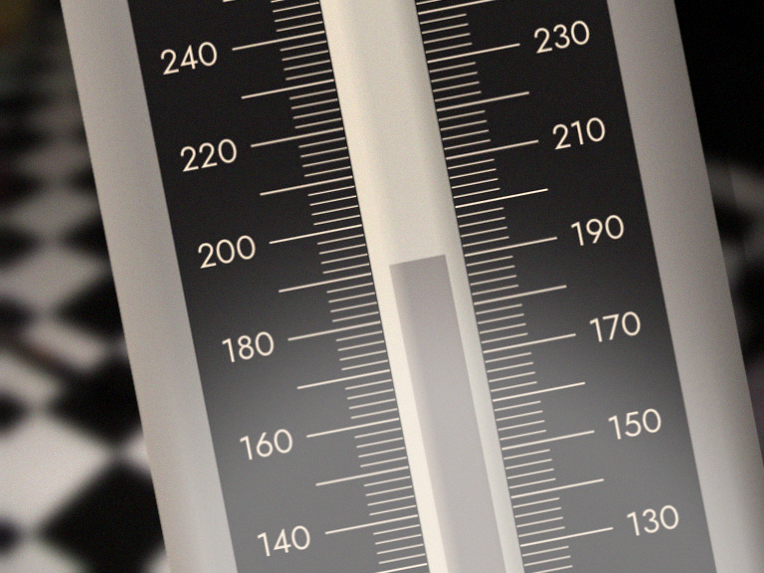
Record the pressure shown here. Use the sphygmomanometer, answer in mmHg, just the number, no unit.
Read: 191
